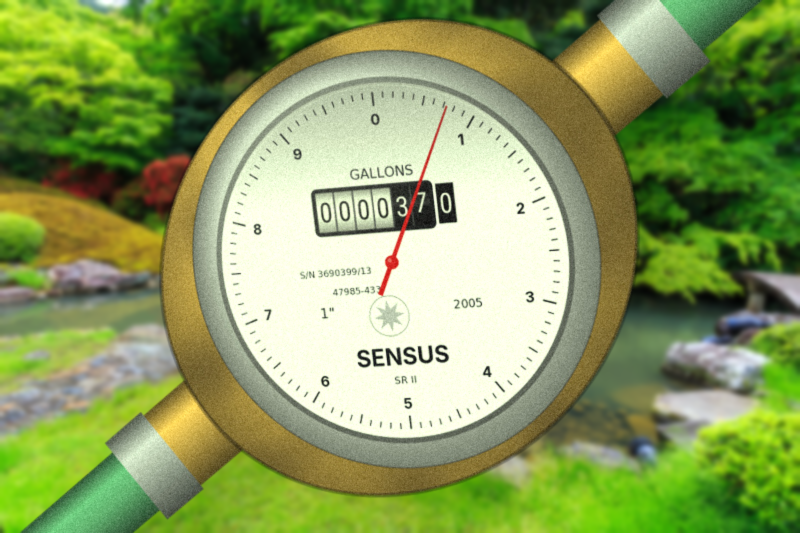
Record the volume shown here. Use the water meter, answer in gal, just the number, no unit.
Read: 370.7
